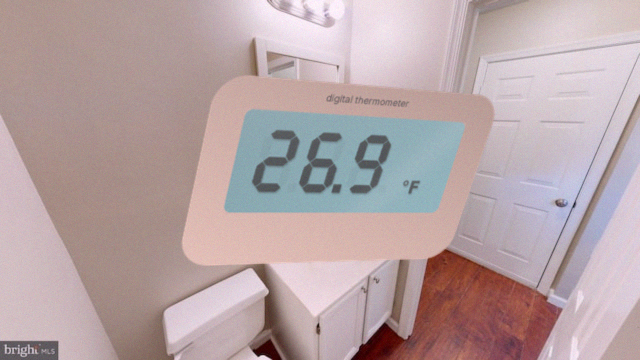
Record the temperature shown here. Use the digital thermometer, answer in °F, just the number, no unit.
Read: 26.9
